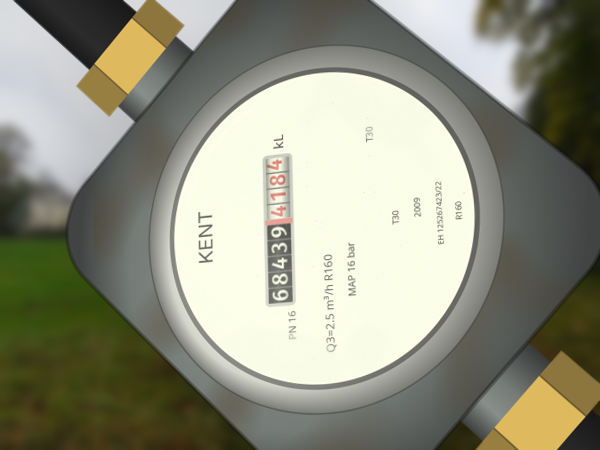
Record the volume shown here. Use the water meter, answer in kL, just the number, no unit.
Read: 68439.4184
